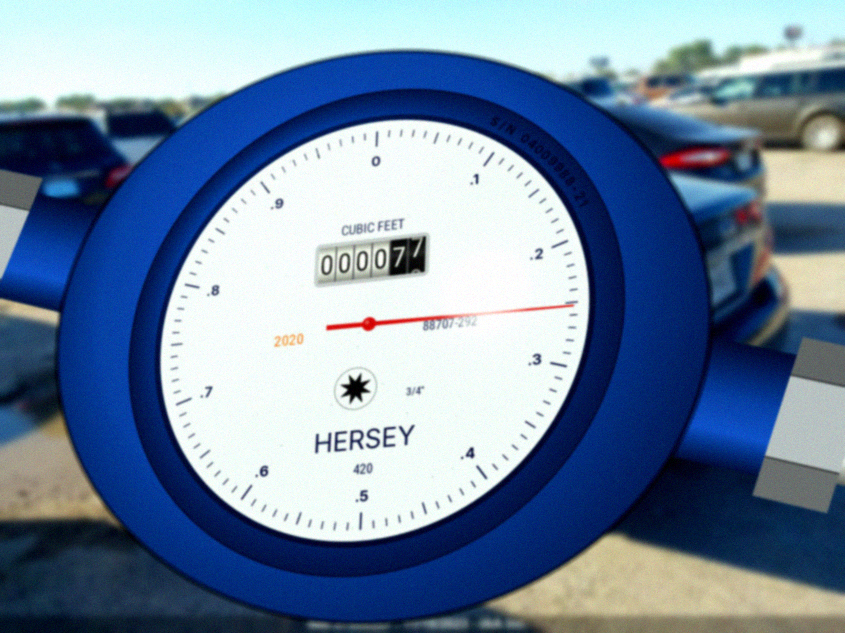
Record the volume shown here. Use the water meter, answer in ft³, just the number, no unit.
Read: 77.25
